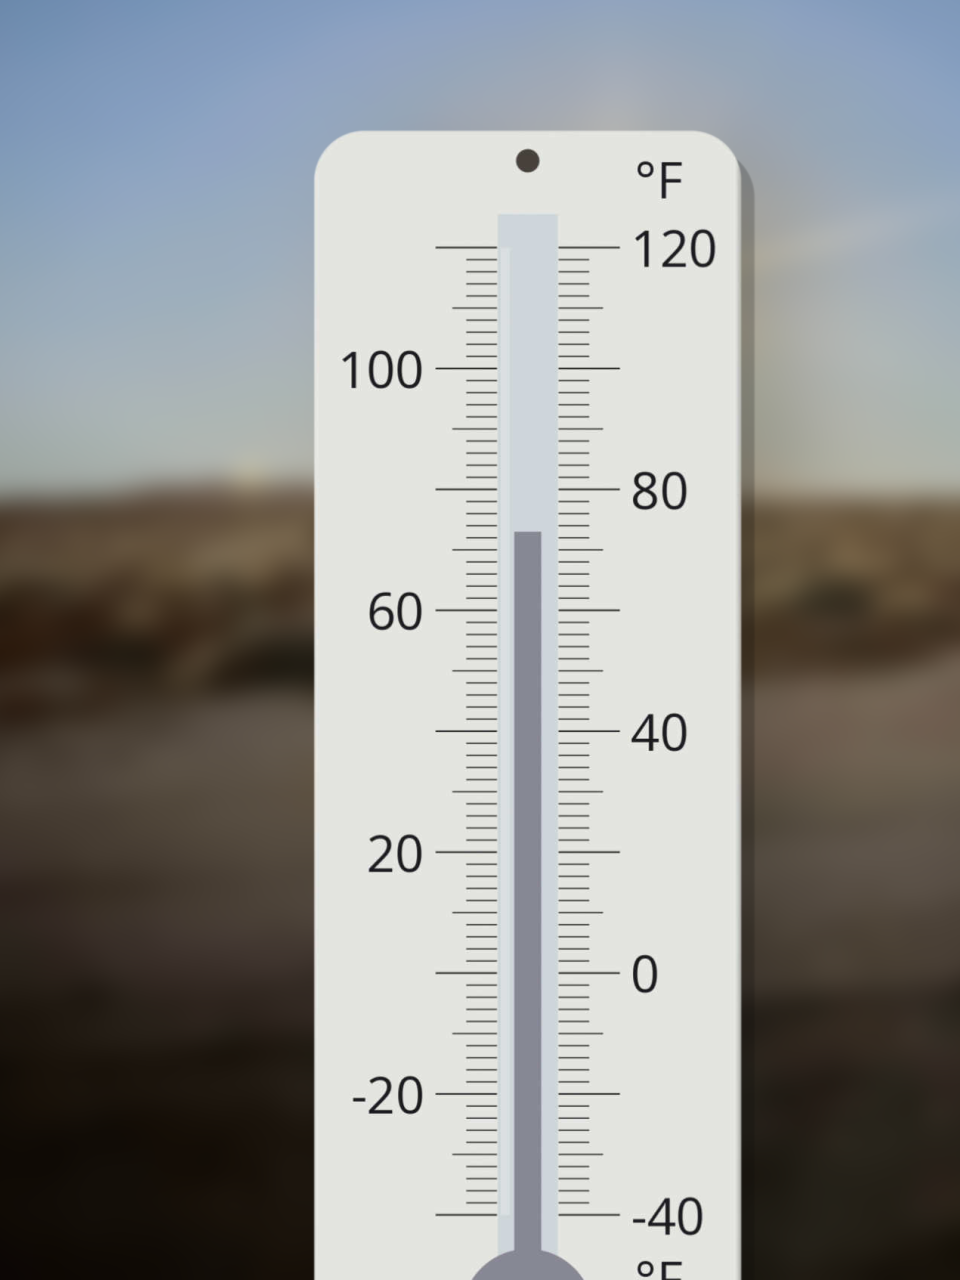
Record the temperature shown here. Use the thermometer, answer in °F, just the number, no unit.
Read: 73
